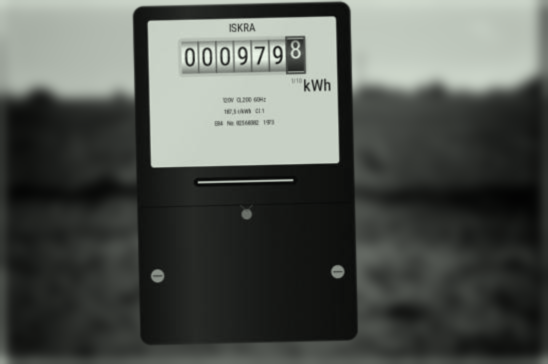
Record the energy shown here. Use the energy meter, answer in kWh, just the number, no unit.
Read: 979.8
